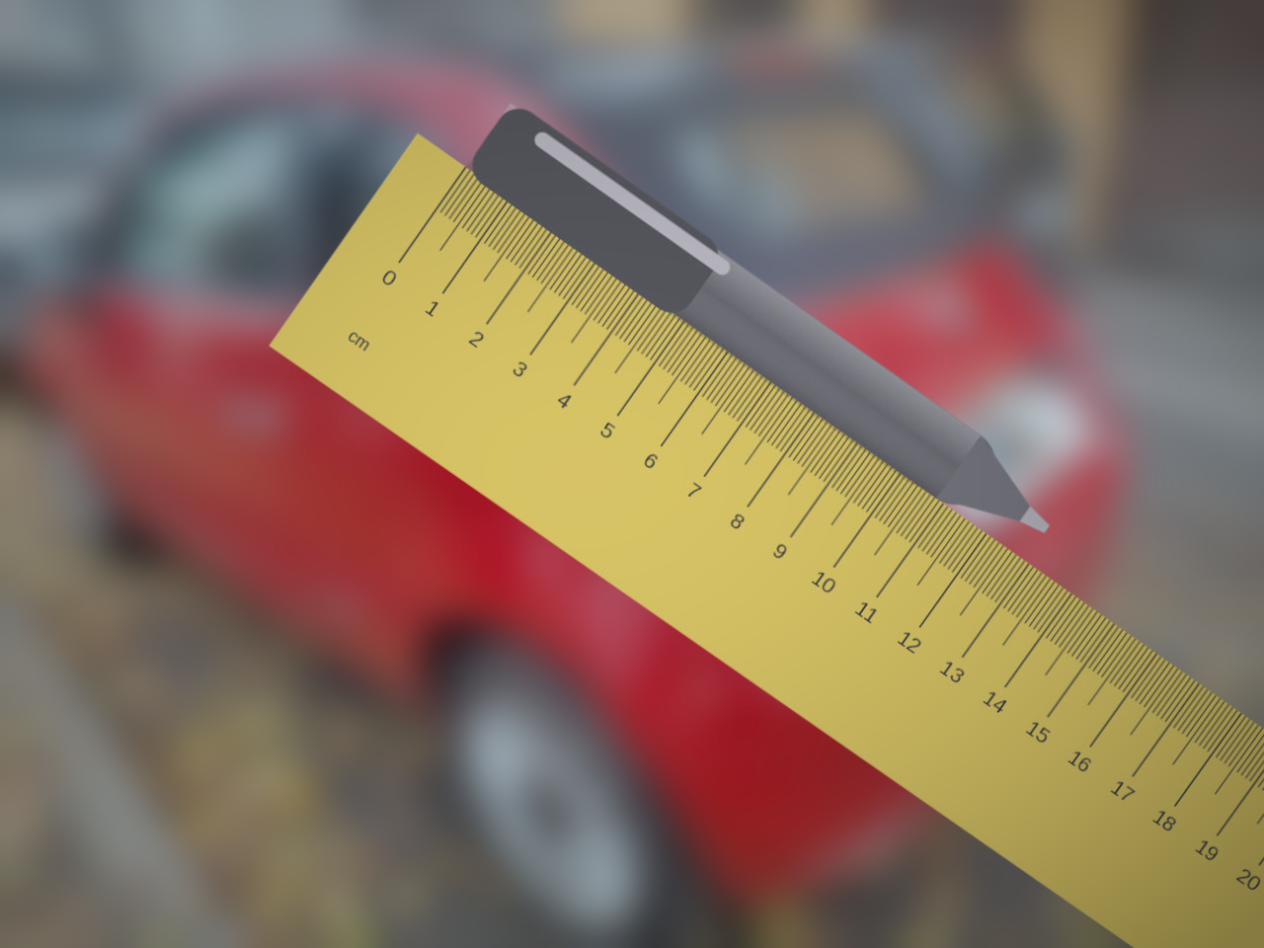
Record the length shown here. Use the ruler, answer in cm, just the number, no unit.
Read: 12.9
